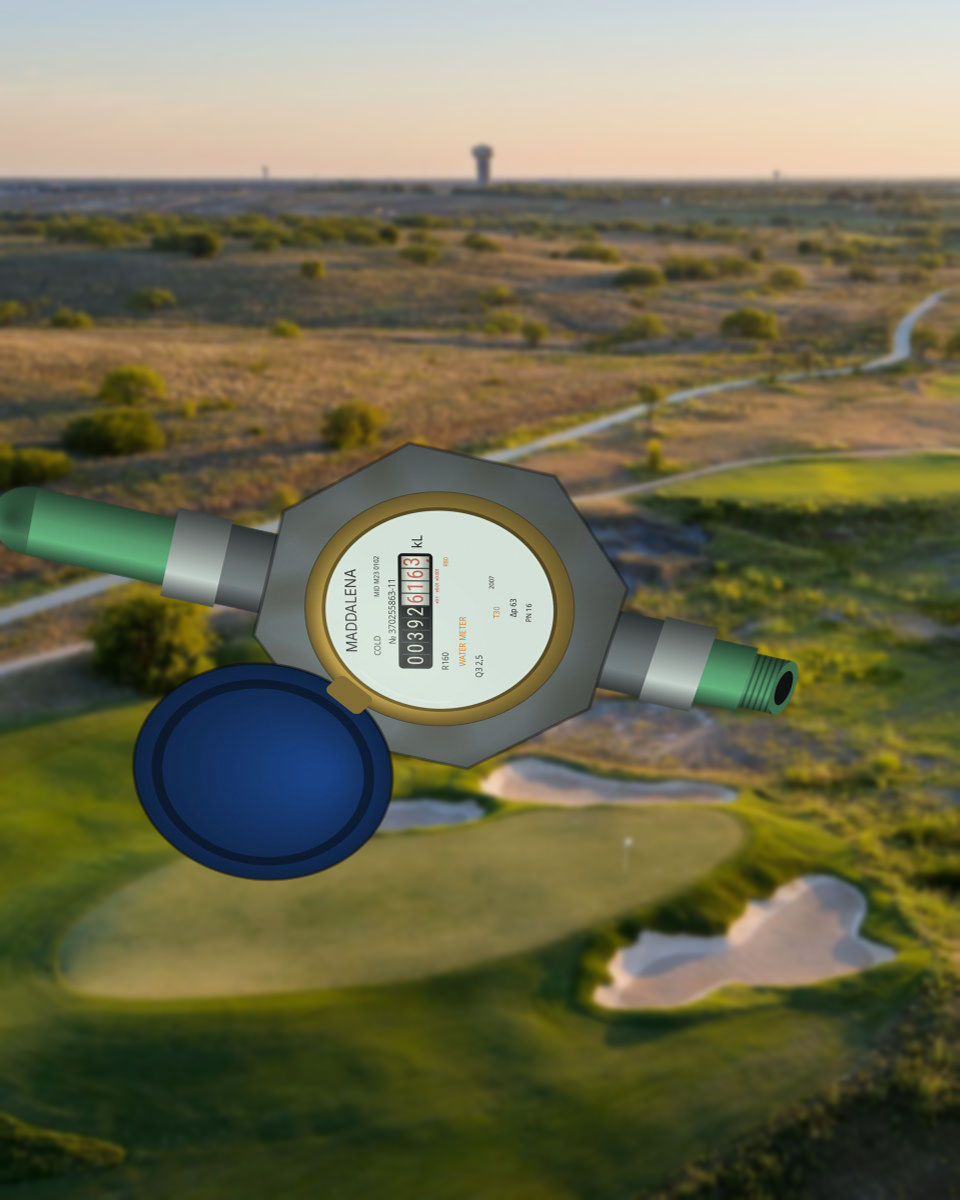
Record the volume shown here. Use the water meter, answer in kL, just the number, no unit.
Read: 392.6163
